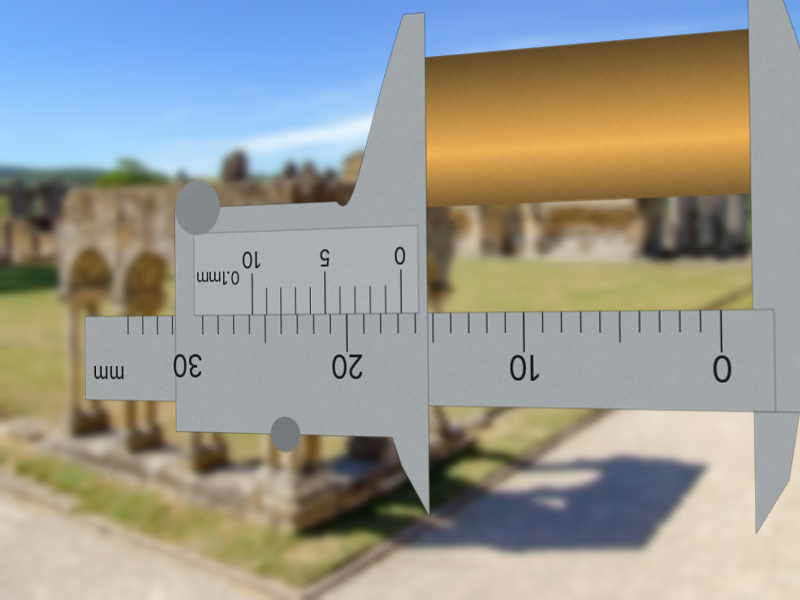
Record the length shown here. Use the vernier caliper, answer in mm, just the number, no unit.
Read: 16.8
